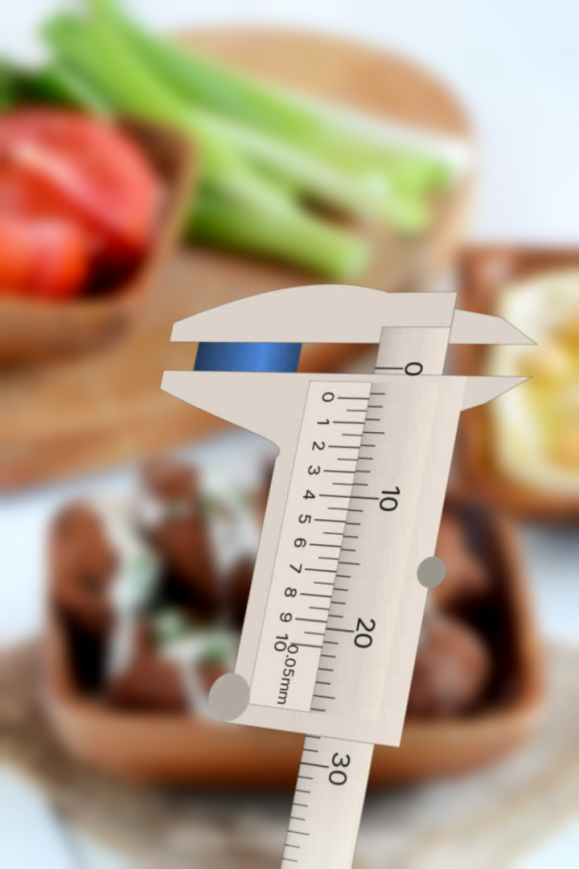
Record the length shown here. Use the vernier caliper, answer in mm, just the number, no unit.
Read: 2.4
